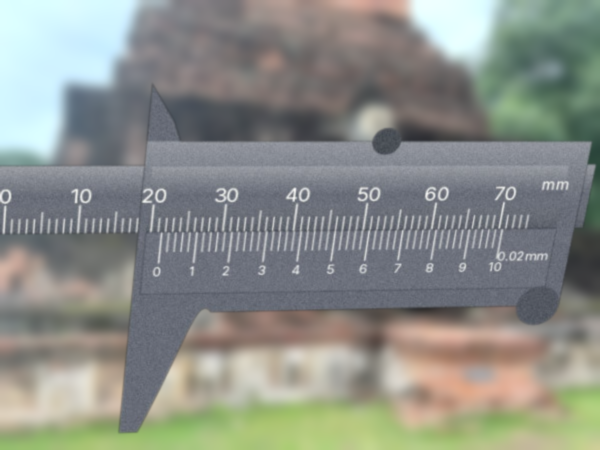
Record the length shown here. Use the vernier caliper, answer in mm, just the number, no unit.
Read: 21.5
